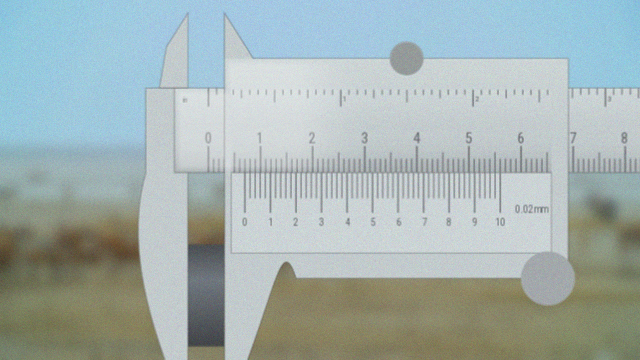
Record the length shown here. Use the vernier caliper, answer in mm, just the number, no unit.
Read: 7.0
